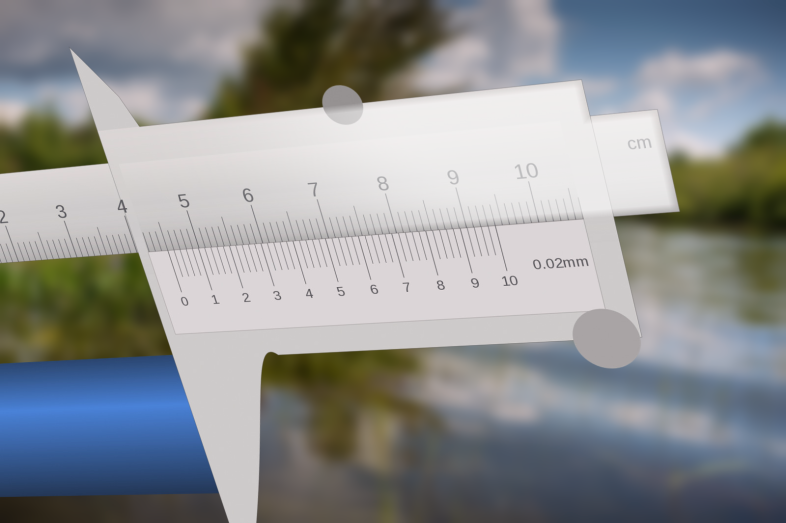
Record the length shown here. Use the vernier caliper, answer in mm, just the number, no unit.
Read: 45.0
